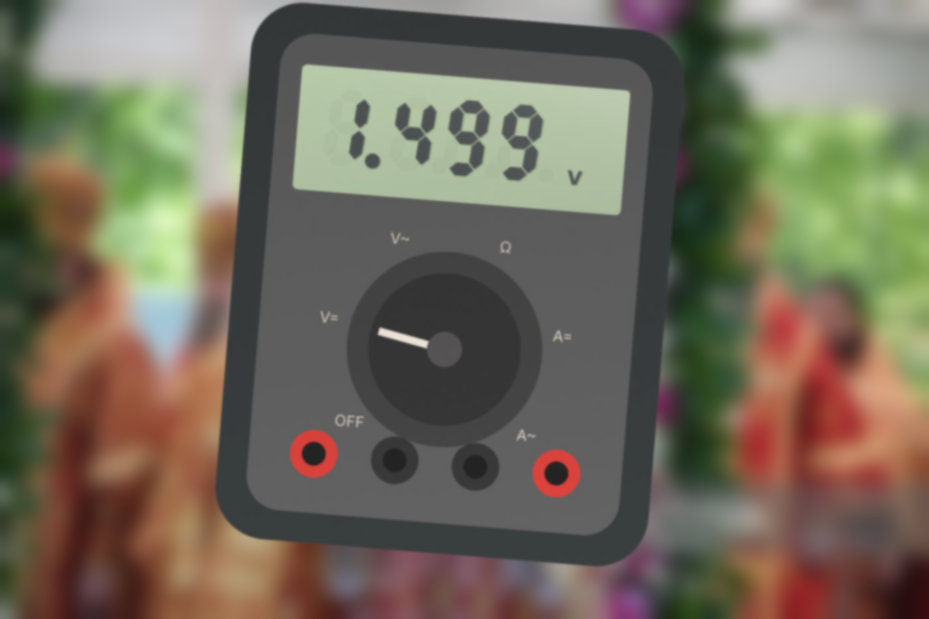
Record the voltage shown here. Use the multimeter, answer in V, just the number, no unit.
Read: 1.499
